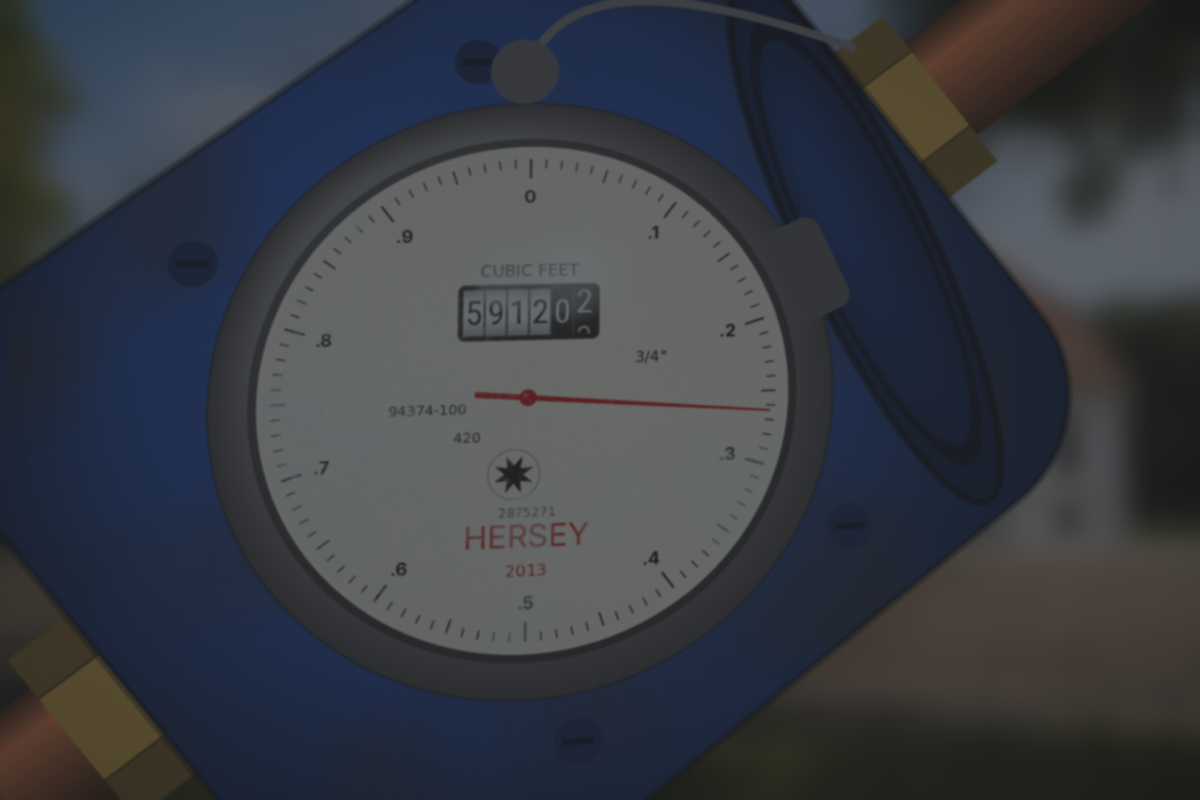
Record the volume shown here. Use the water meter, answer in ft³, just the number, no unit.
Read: 591202.26
